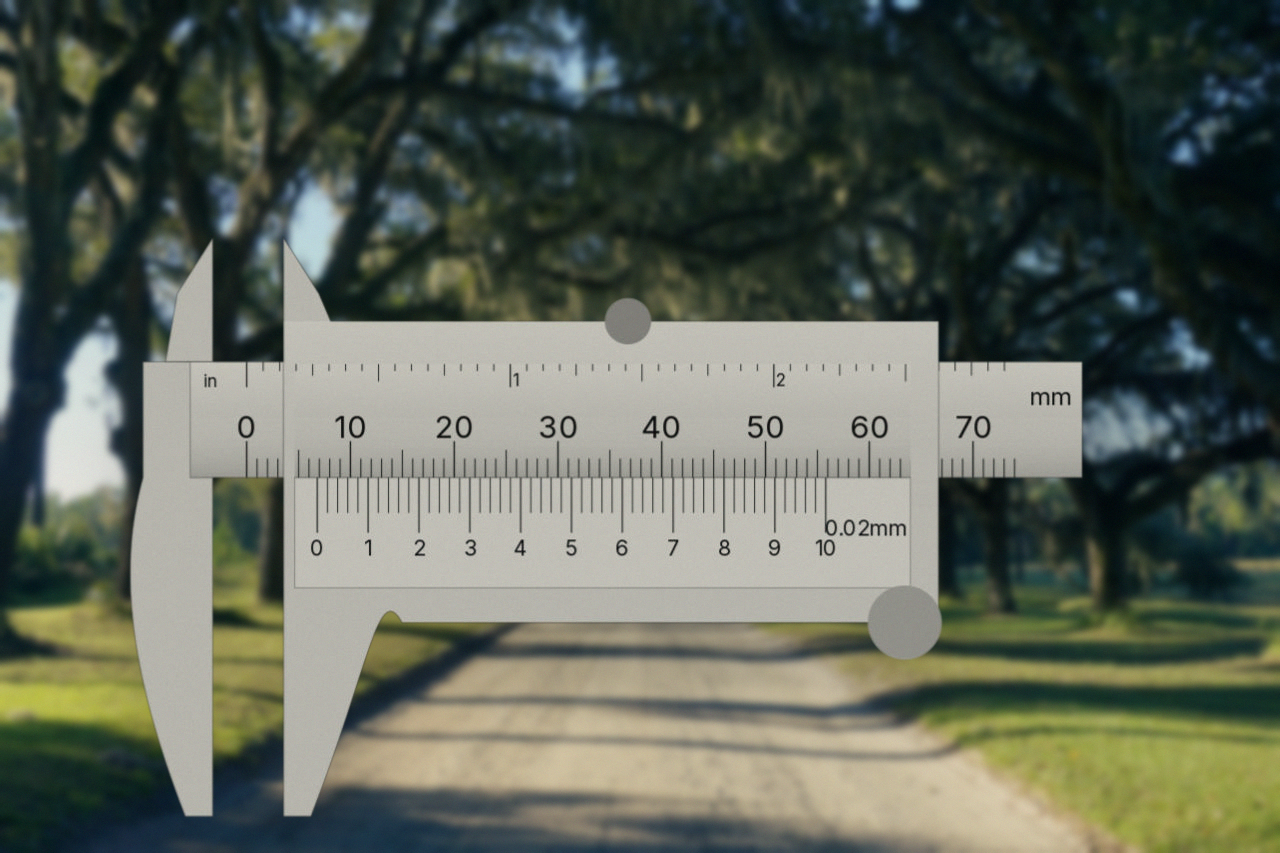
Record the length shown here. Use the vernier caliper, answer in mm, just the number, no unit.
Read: 6.8
